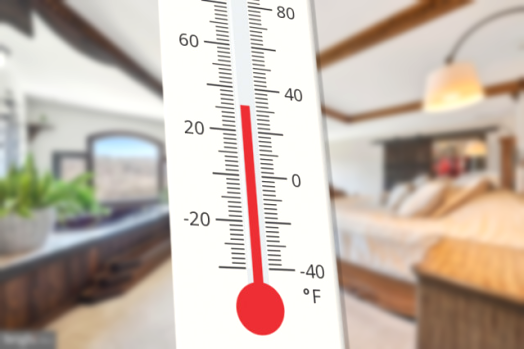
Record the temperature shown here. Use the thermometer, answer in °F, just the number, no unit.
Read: 32
